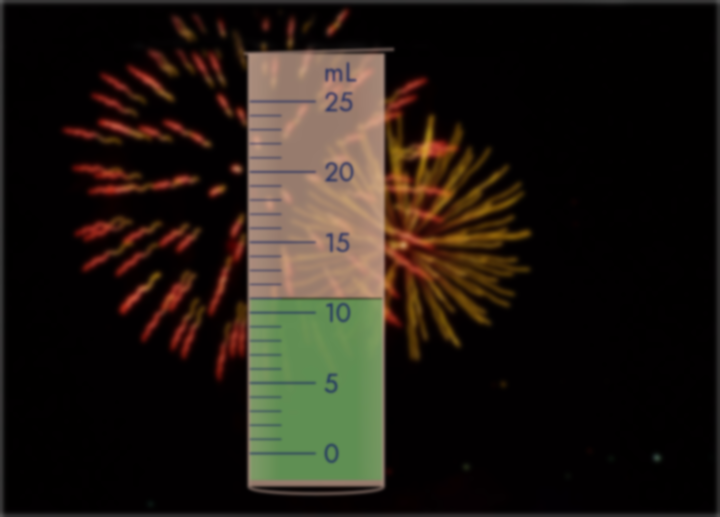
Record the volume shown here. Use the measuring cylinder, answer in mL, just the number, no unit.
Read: 11
